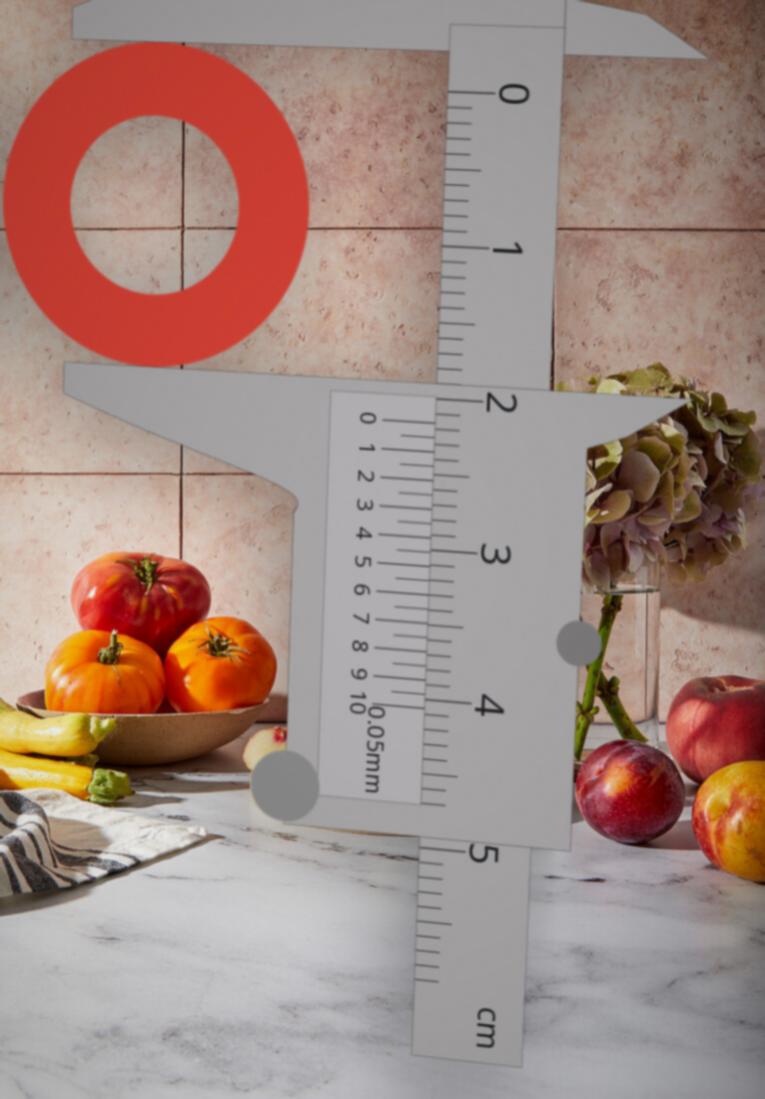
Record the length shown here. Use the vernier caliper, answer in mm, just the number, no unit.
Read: 21.6
